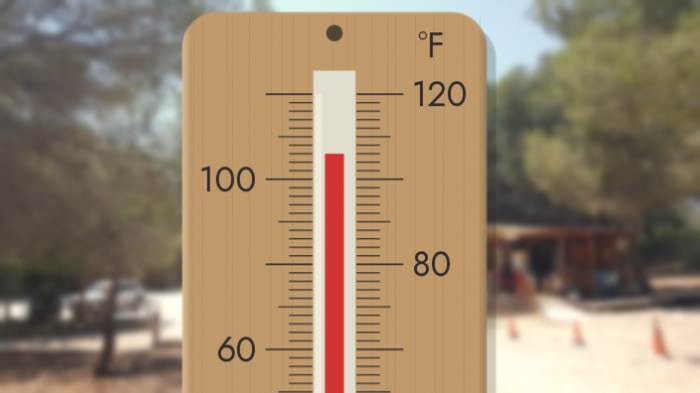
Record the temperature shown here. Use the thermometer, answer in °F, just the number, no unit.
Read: 106
